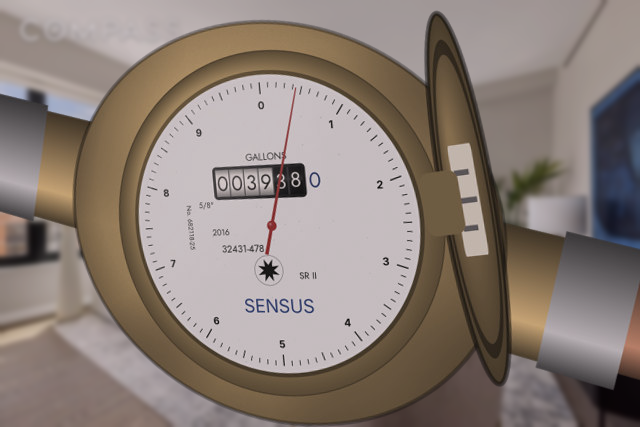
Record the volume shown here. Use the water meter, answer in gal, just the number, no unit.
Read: 39380.4
